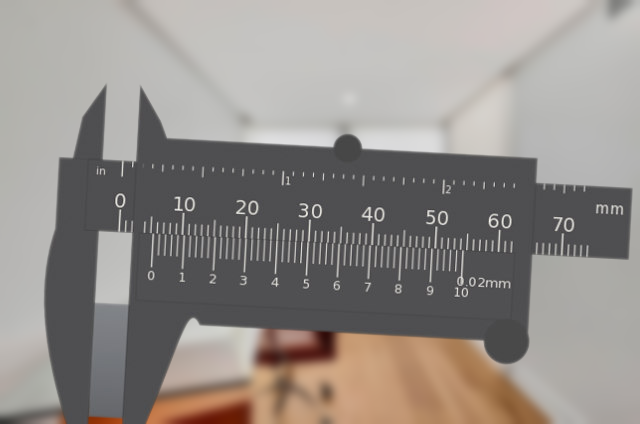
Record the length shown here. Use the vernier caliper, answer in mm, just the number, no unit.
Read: 5.4
